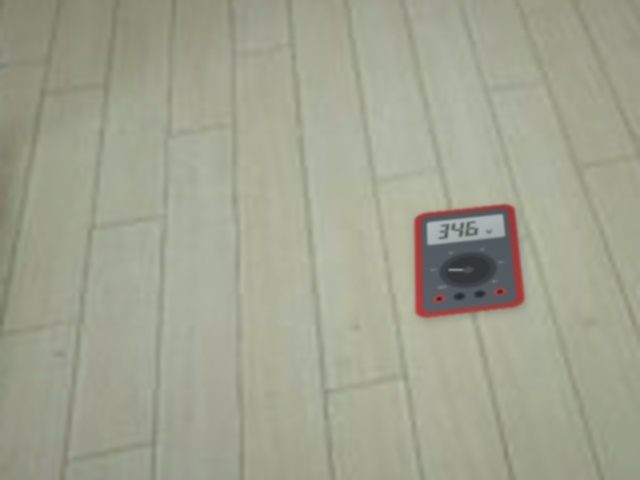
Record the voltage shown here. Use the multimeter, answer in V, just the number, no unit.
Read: 346
